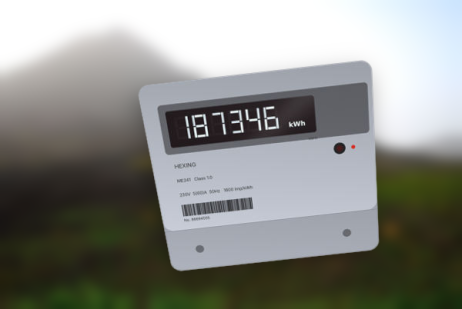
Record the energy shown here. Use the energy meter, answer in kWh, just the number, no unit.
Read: 187346
